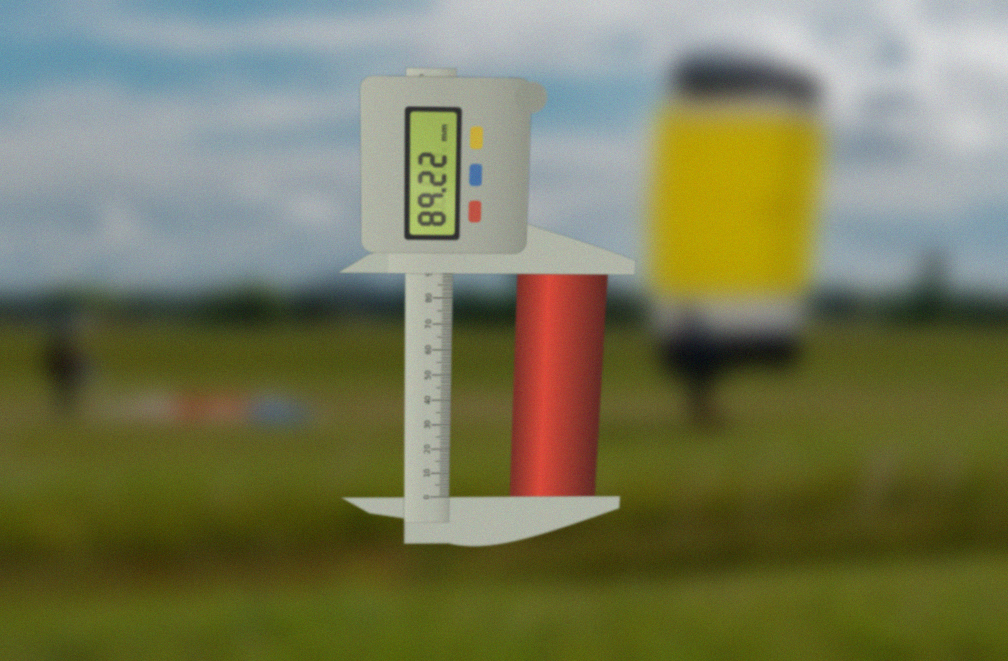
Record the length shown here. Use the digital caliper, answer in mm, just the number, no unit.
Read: 89.22
